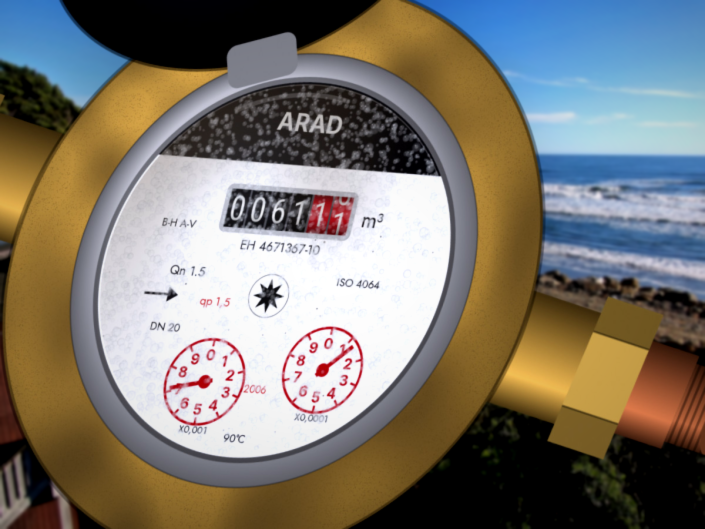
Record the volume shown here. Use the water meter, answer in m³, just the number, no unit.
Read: 61.1071
